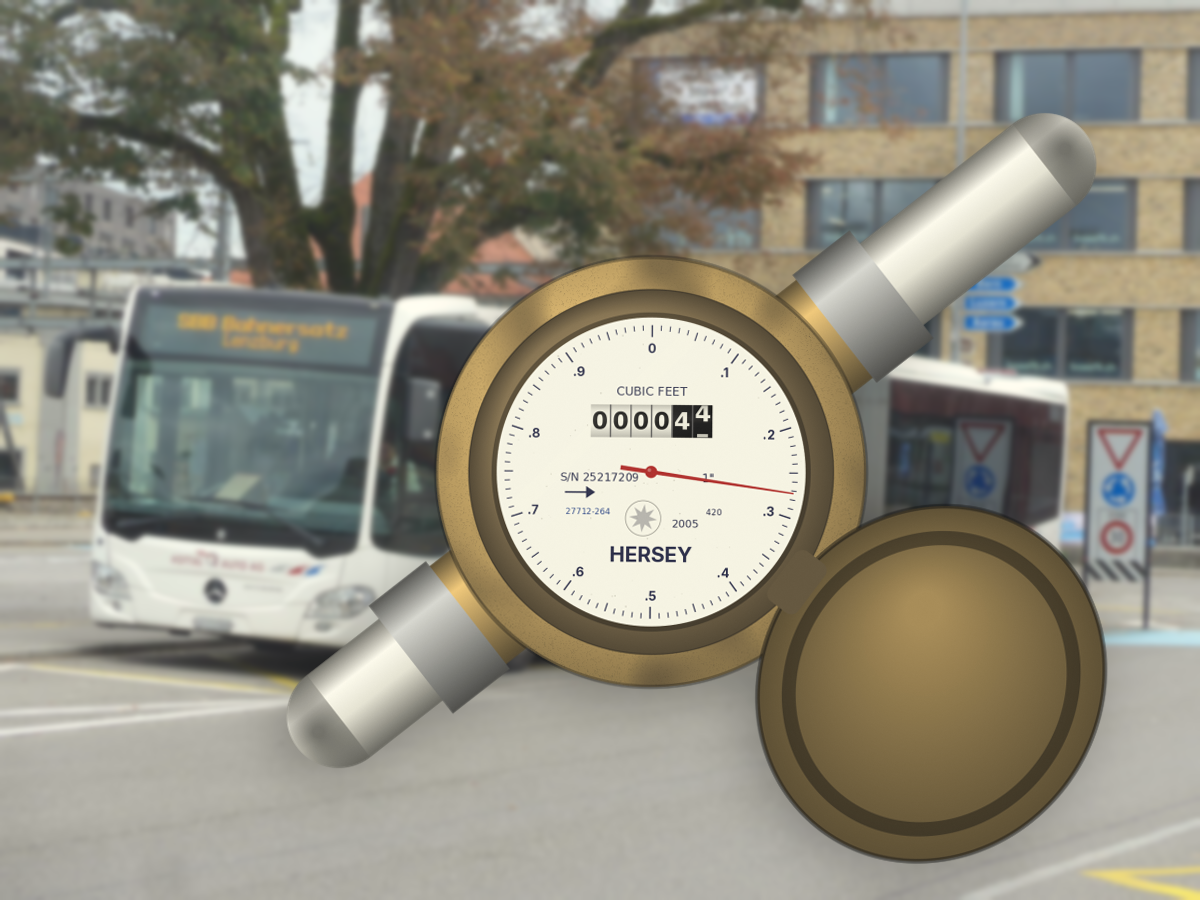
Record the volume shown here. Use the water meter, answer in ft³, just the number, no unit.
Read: 44.27
